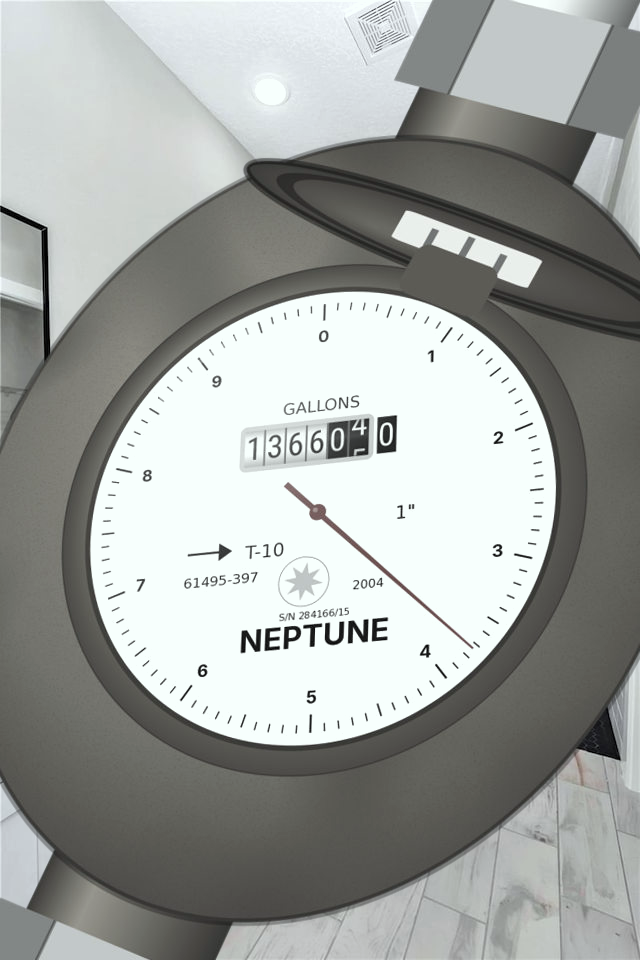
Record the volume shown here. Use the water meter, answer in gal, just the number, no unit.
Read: 1366043.7
